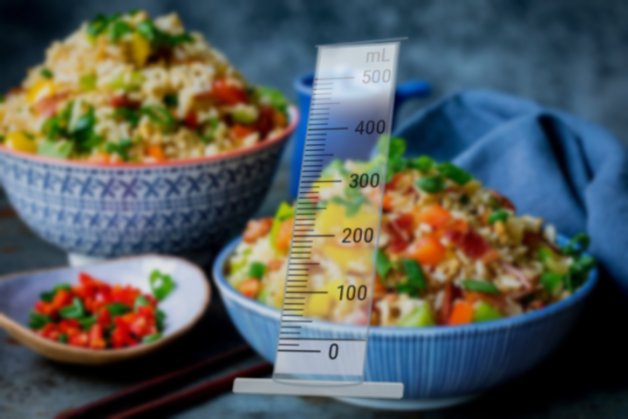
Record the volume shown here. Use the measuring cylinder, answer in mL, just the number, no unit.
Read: 20
